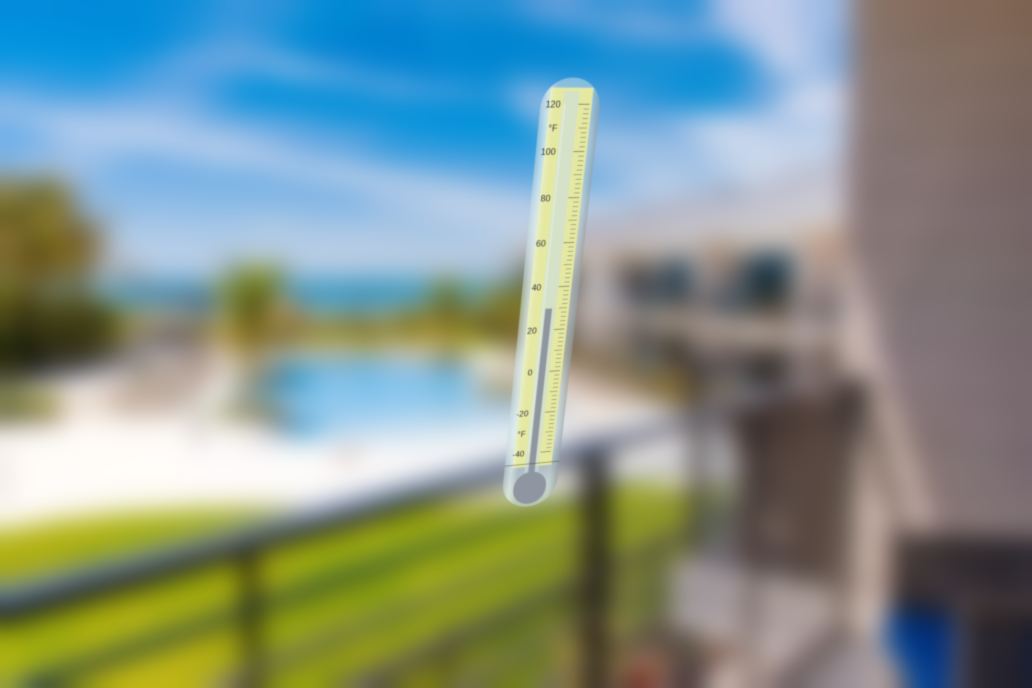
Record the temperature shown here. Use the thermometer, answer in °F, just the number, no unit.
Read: 30
